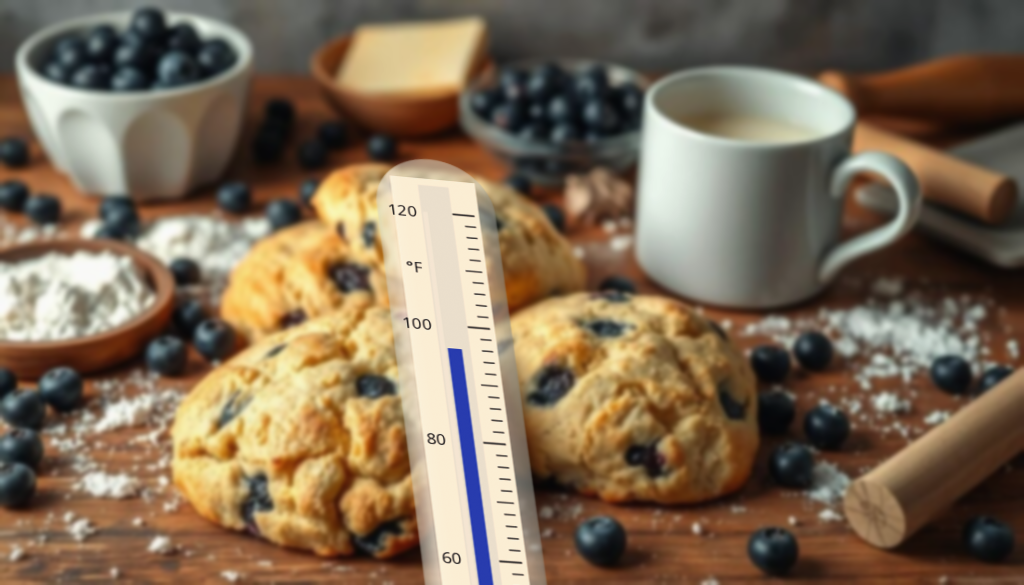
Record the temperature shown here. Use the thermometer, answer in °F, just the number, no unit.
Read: 96
